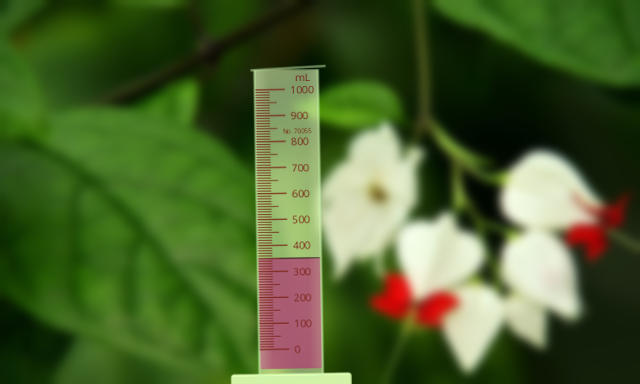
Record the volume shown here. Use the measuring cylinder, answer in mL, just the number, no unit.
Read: 350
